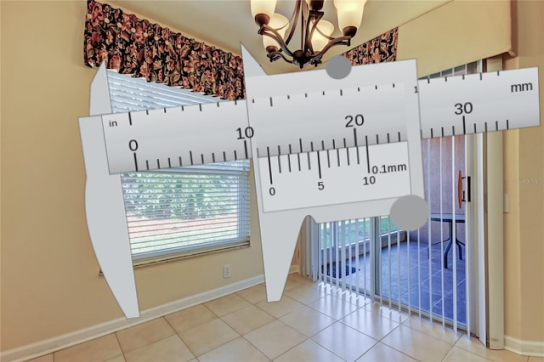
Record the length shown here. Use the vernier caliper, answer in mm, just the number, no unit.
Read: 12.0
